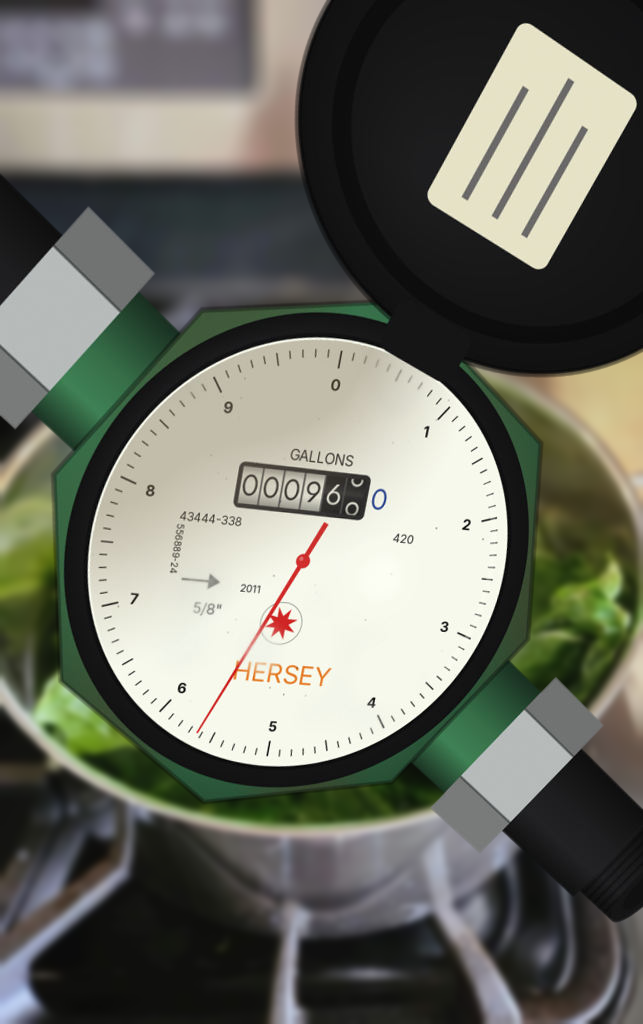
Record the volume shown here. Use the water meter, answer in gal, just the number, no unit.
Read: 9685.6
